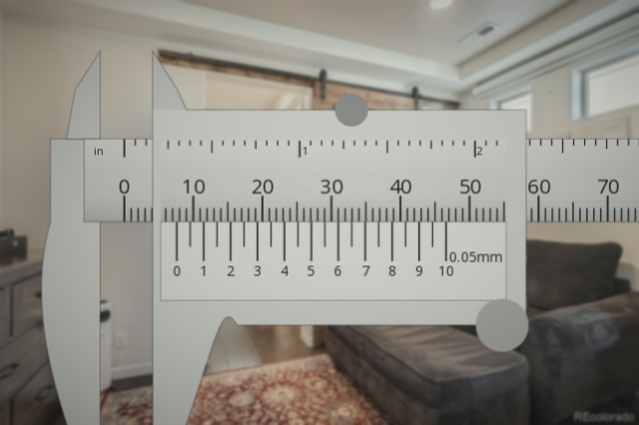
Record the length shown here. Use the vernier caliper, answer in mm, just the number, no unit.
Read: 7.6
